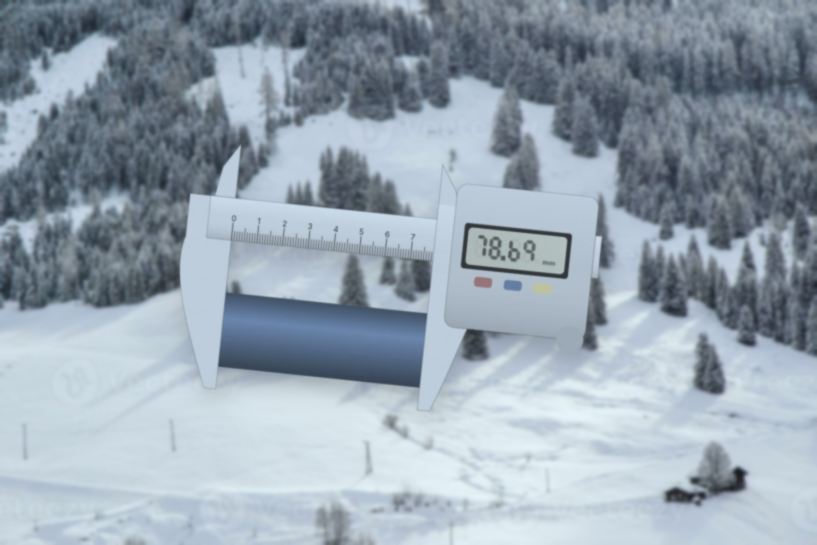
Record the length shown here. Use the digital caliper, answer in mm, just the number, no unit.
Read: 78.69
